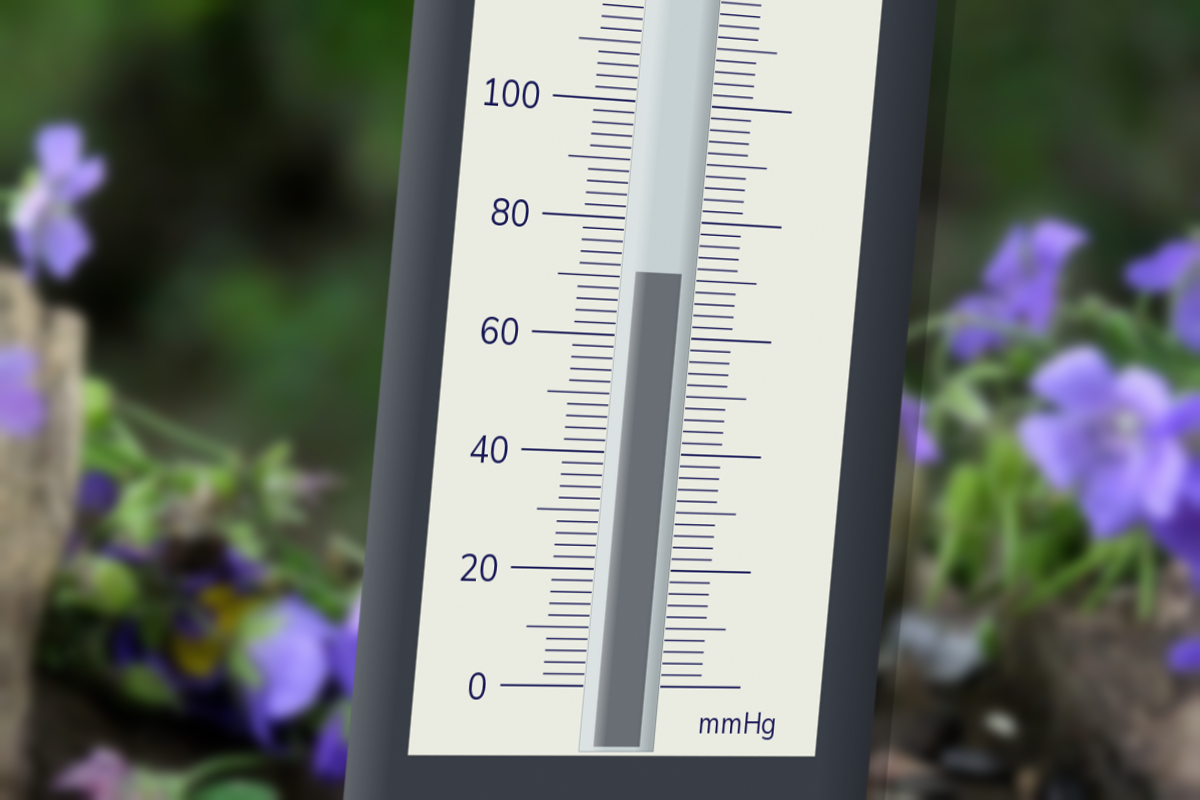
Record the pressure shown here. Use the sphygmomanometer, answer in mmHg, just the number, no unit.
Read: 71
